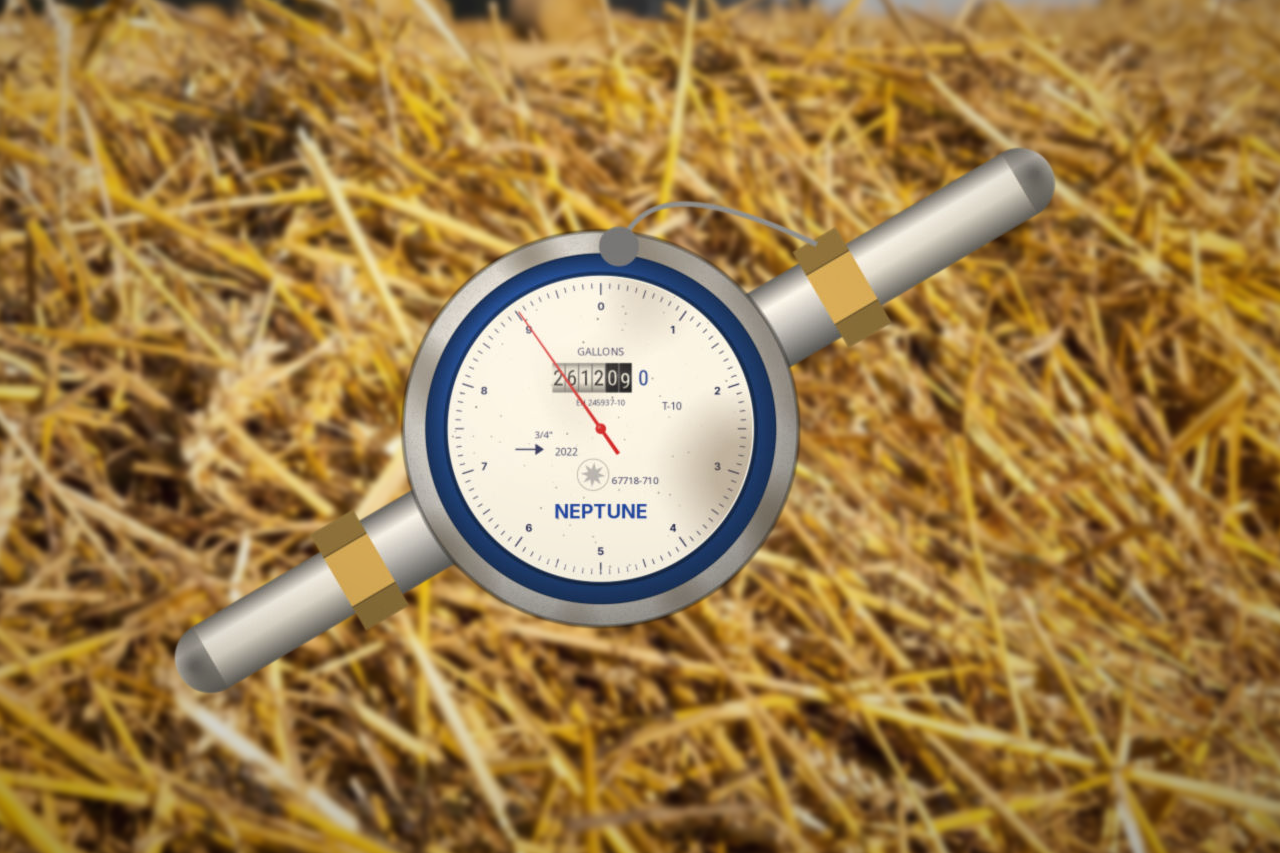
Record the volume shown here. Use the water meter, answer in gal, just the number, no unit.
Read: 2612089.0
